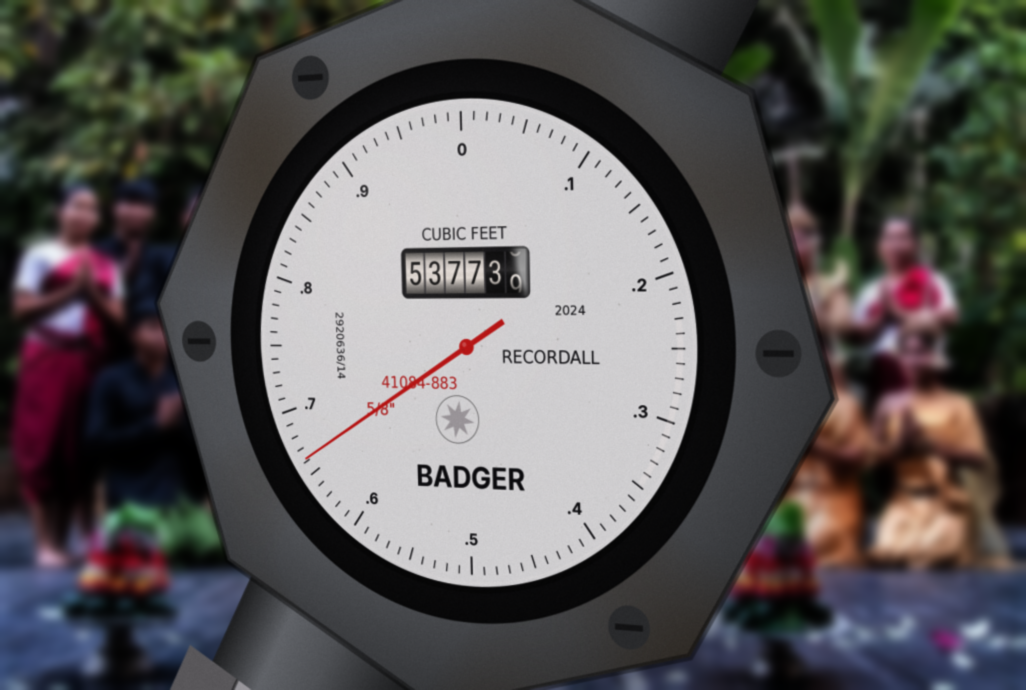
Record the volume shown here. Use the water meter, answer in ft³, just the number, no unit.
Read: 537738.66
